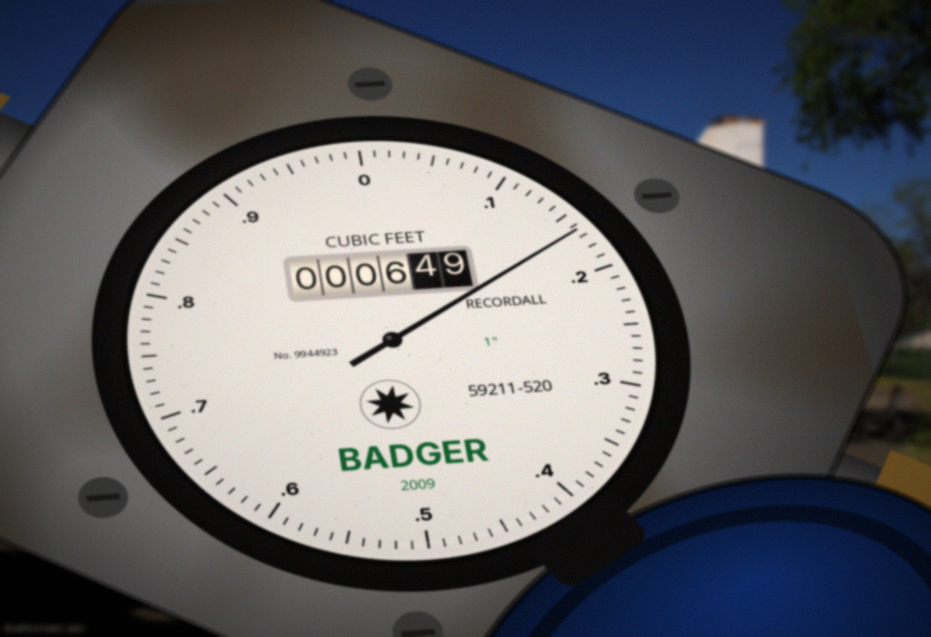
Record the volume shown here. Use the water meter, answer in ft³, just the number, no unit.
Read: 649.16
